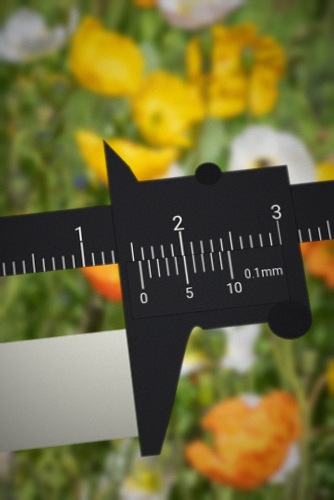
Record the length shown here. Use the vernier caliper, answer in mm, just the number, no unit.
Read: 15.6
